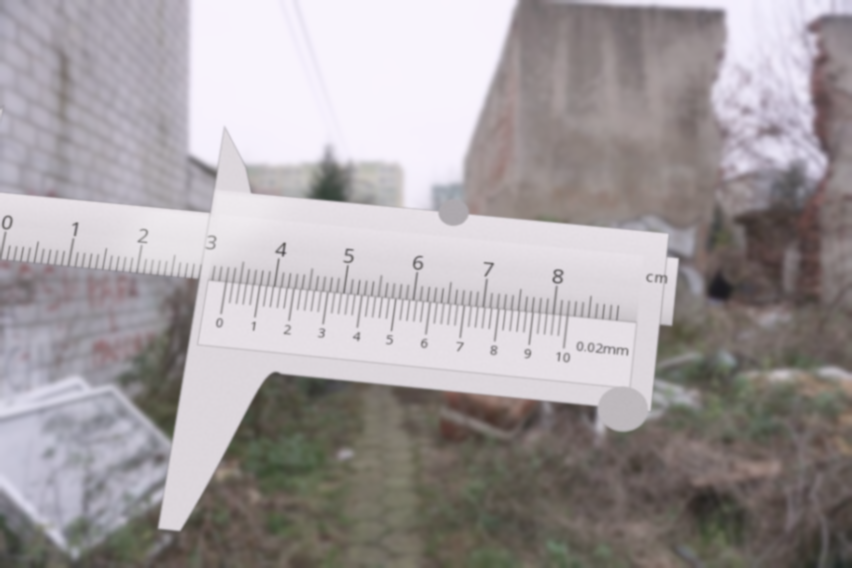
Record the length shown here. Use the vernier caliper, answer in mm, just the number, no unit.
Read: 33.0
